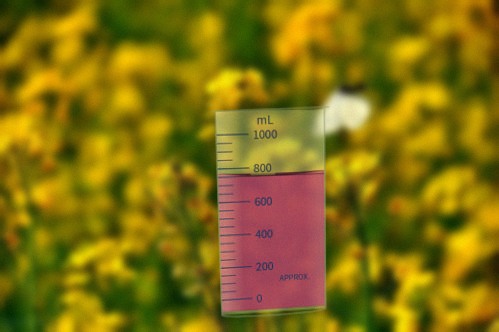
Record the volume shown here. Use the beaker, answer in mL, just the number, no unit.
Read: 750
